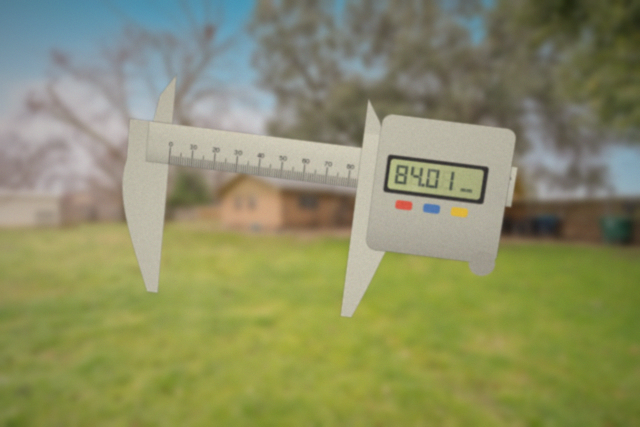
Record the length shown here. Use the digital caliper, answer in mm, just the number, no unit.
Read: 84.01
